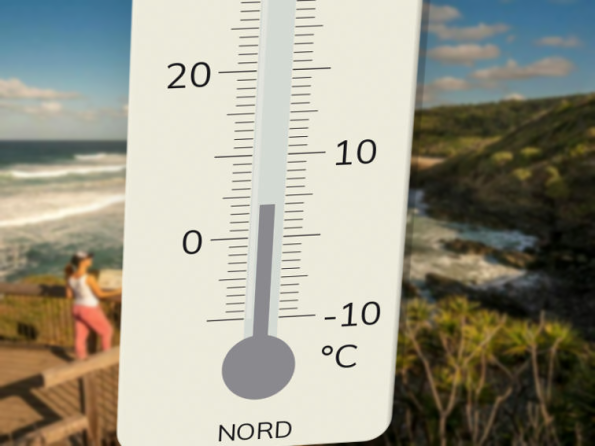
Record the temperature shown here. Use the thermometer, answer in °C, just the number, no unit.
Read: 4
